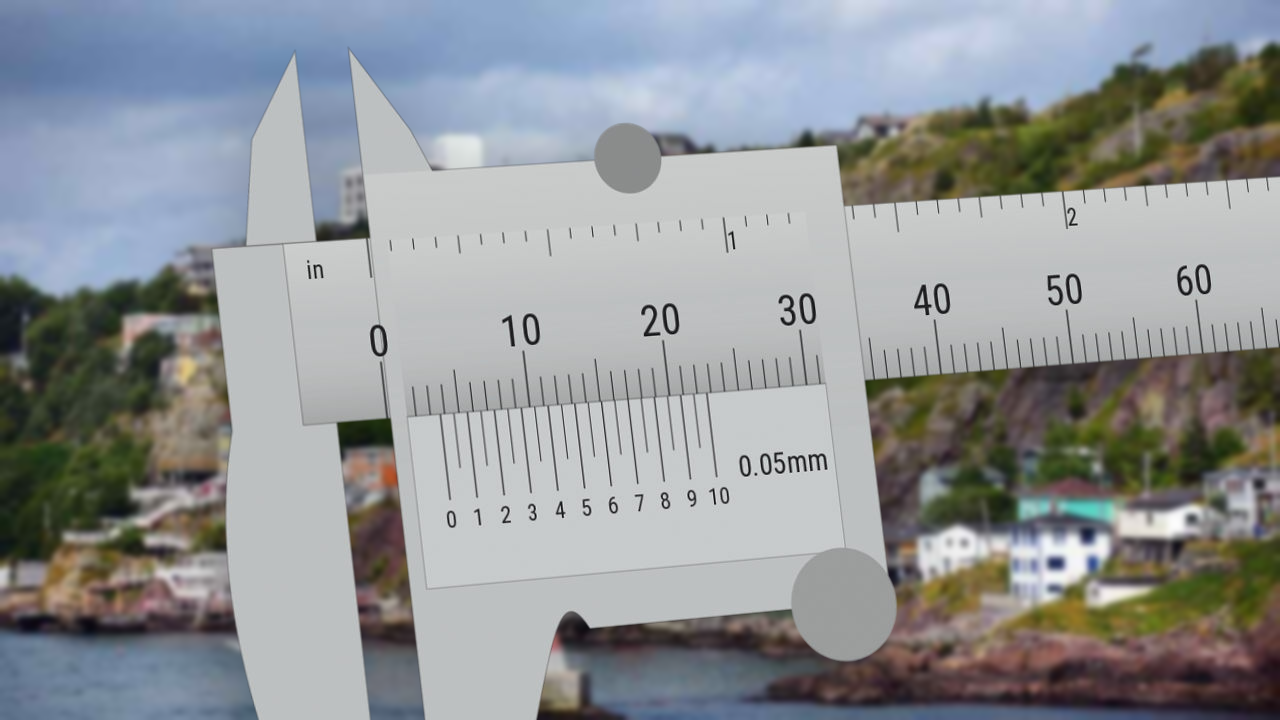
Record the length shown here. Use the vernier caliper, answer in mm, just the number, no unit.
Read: 3.7
